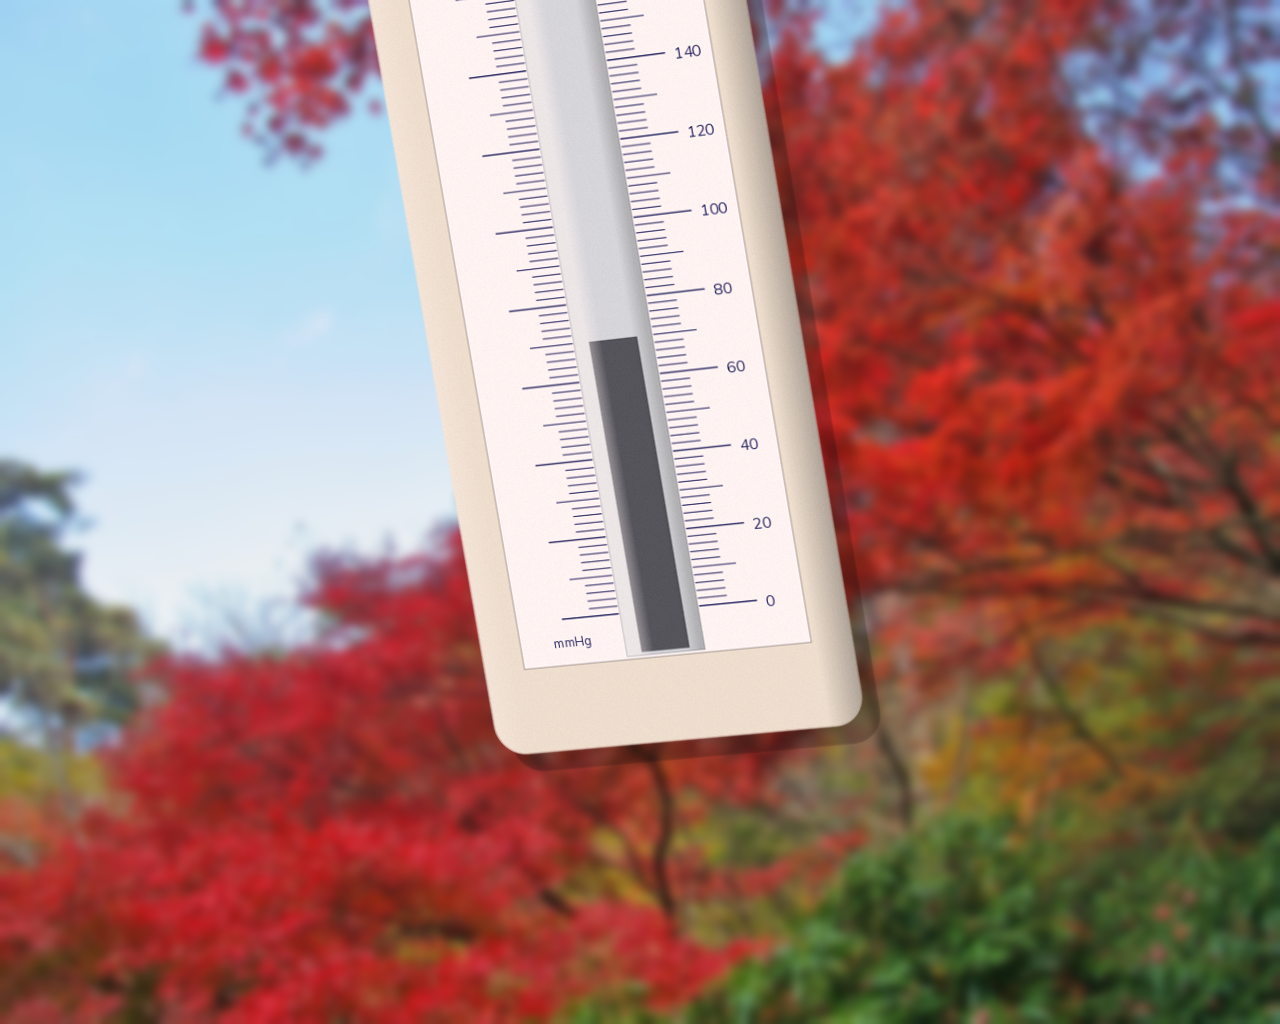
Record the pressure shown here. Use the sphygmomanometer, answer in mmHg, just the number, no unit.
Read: 70
